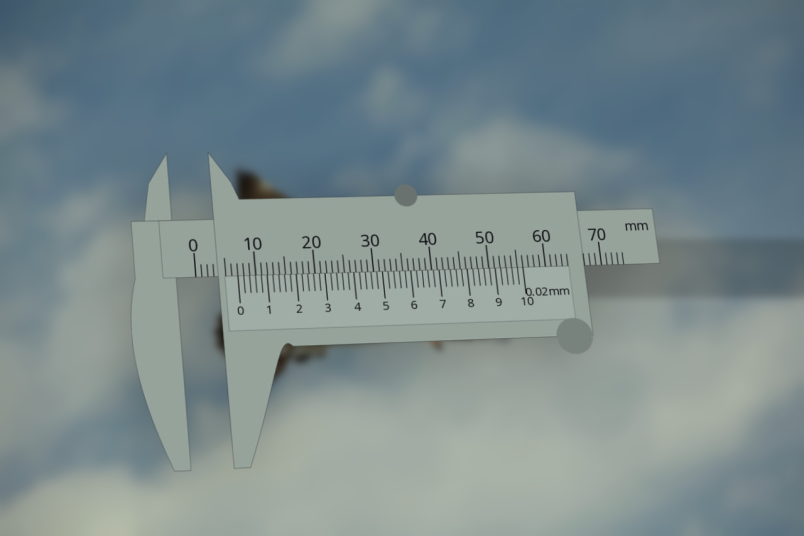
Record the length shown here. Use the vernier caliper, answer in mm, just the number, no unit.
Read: 7.0
